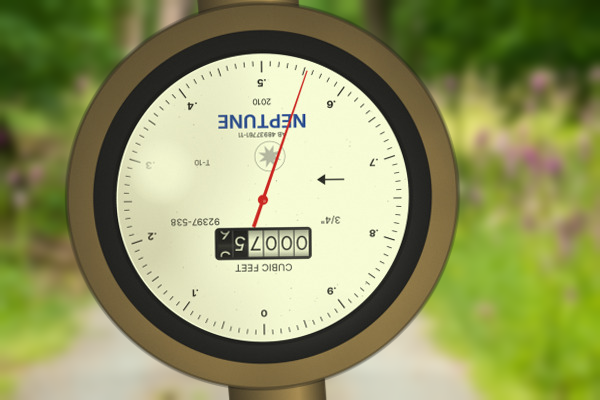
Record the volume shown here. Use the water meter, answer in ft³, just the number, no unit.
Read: 755.55
